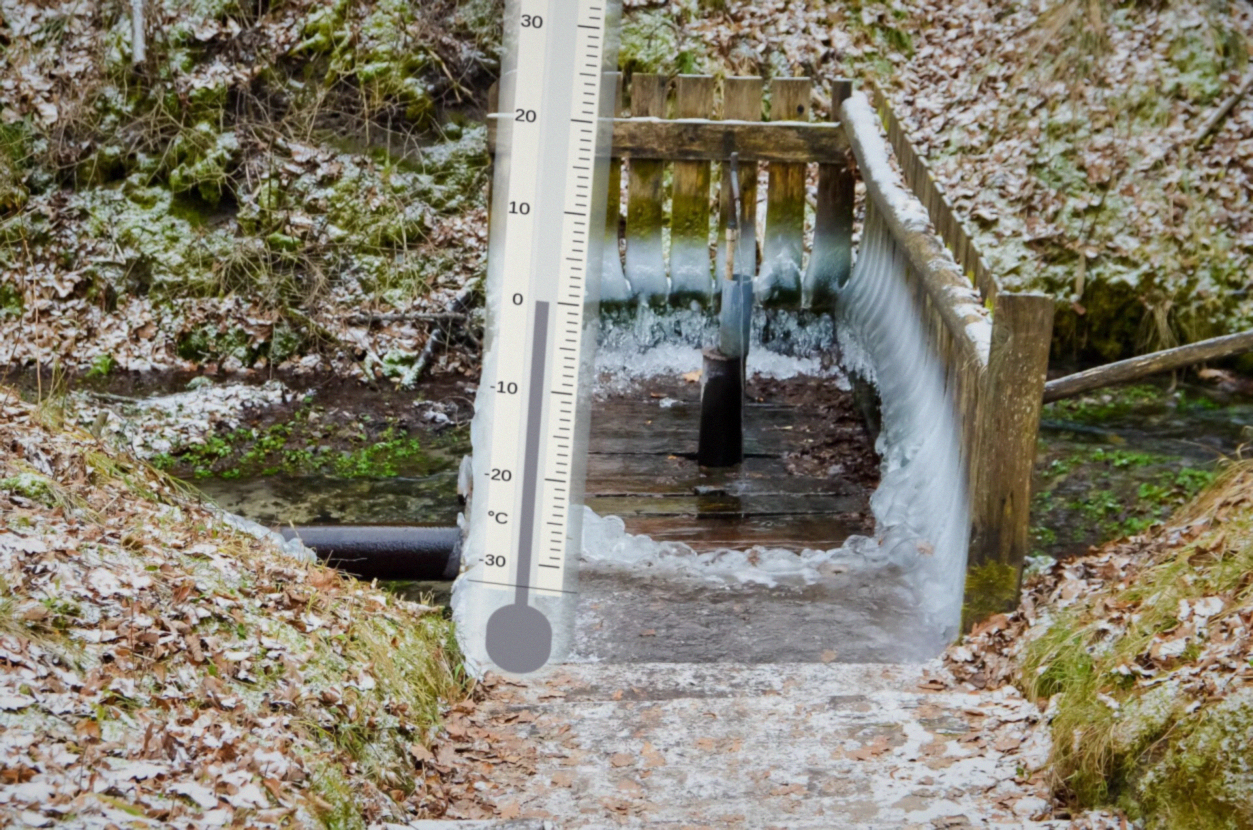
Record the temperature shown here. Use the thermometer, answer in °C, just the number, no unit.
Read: 0
